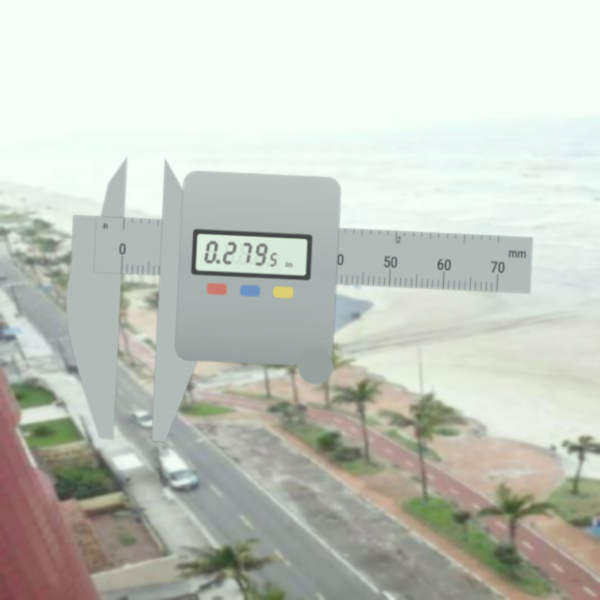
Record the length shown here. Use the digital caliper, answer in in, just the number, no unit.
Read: 0.2795
